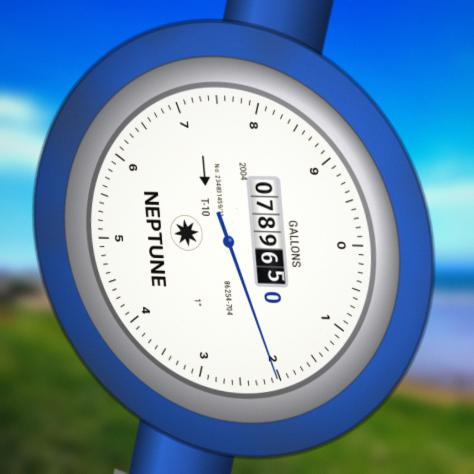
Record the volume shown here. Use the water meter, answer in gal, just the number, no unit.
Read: 789652.0
